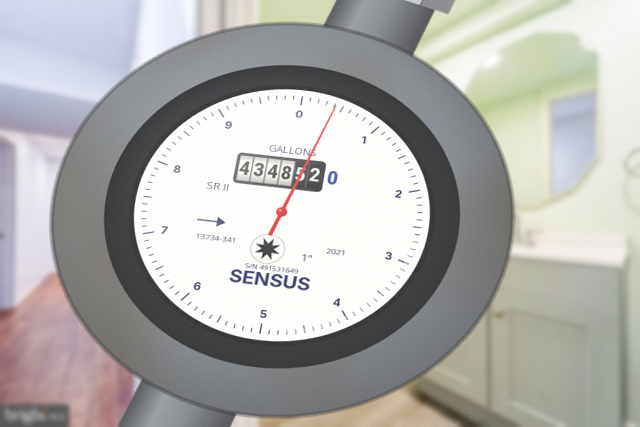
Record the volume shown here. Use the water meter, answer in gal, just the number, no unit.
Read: 4348520.4
